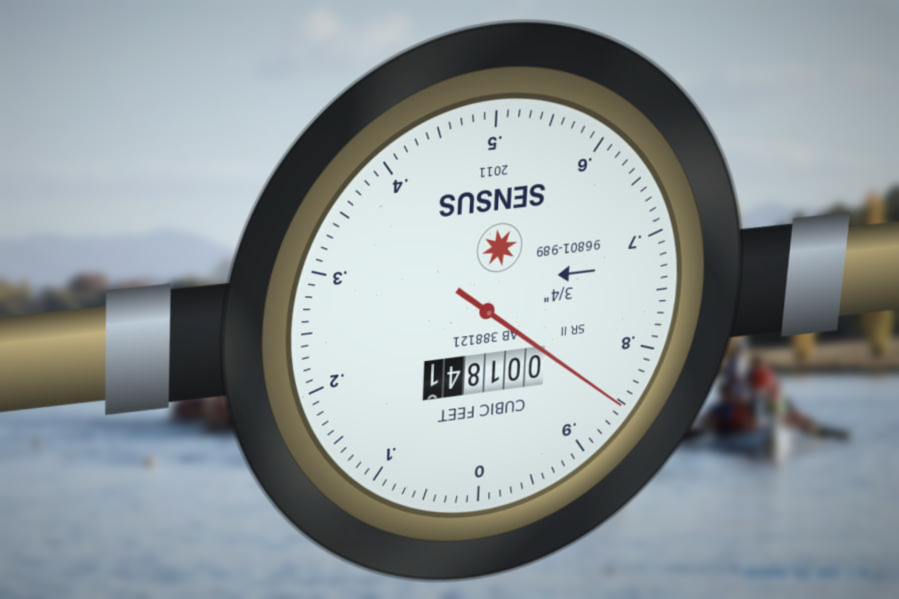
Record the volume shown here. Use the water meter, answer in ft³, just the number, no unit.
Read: 1840.85
